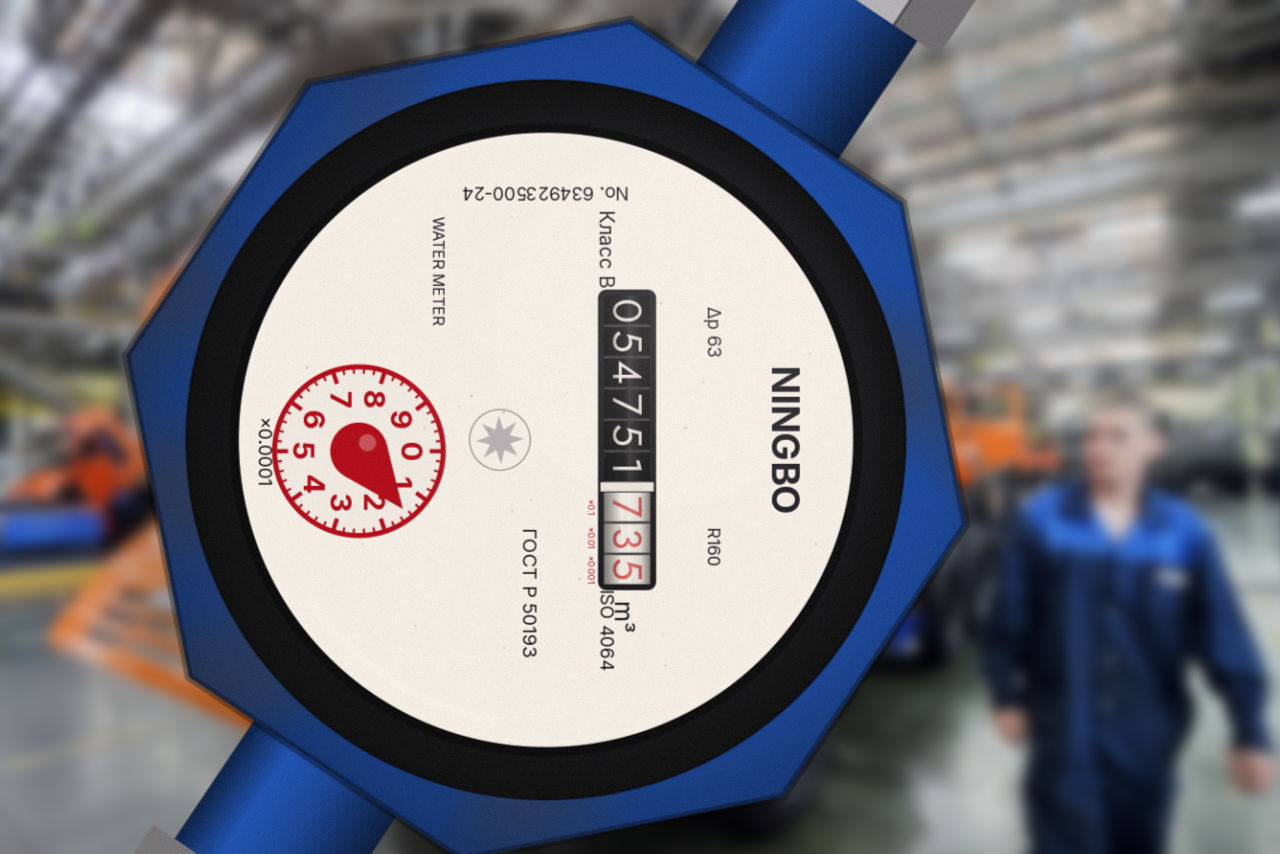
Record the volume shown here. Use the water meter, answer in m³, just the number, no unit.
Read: 54751.7351
